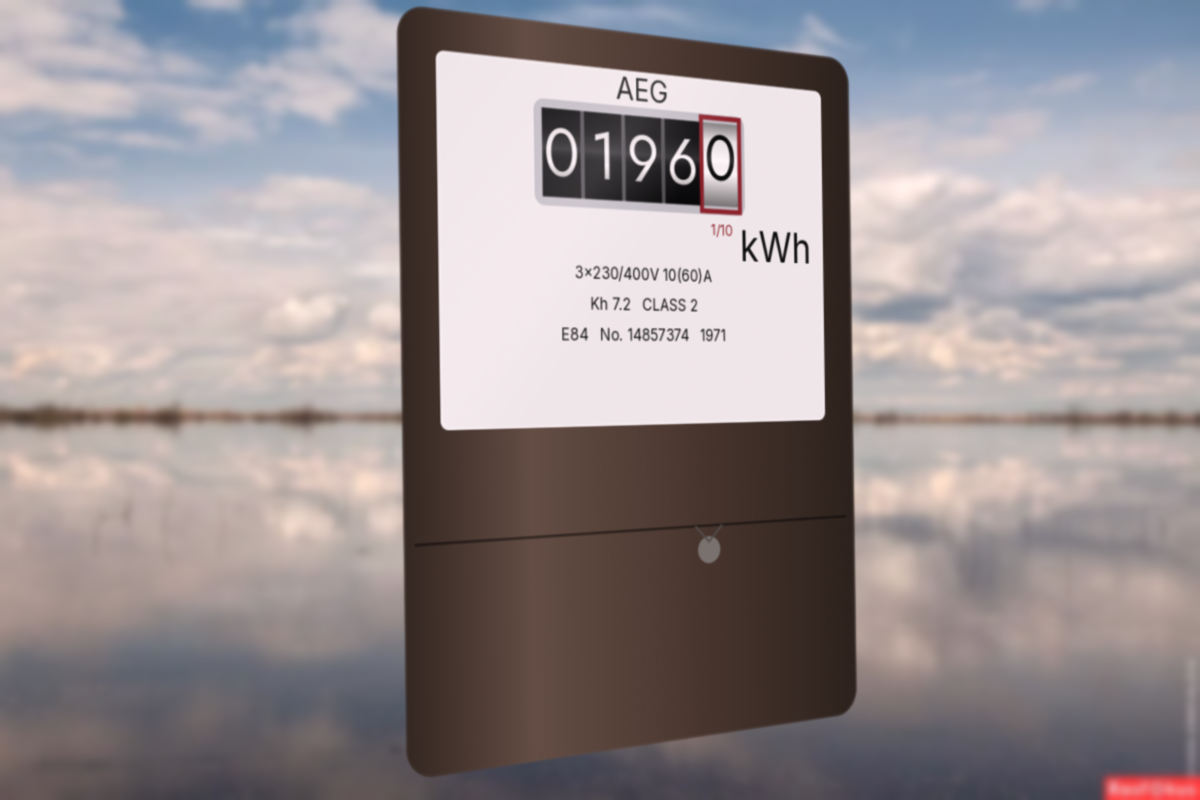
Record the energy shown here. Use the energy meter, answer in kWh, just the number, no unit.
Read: 196.0
